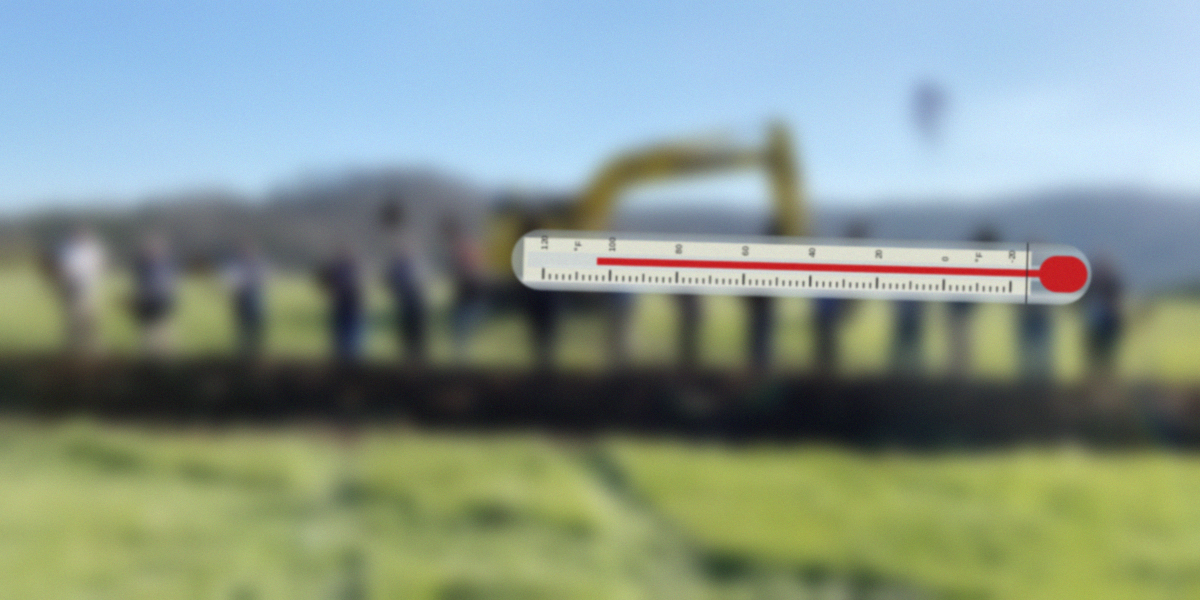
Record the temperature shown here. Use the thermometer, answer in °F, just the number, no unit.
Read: 104
